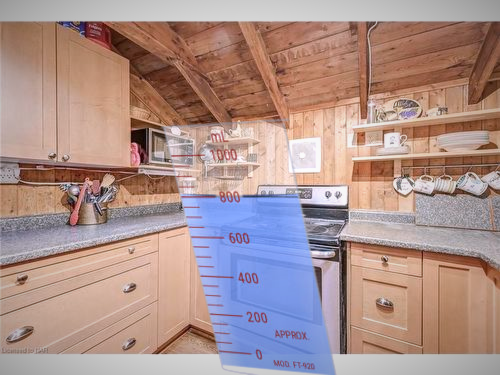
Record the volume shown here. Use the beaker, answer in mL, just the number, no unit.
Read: 800
